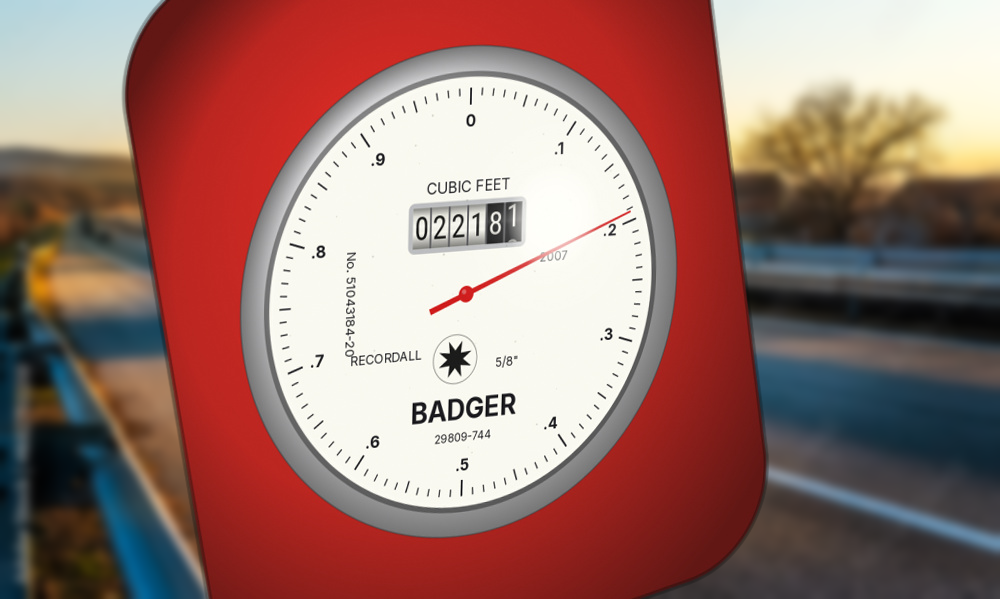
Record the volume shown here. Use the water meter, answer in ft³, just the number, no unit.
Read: 22181.19
